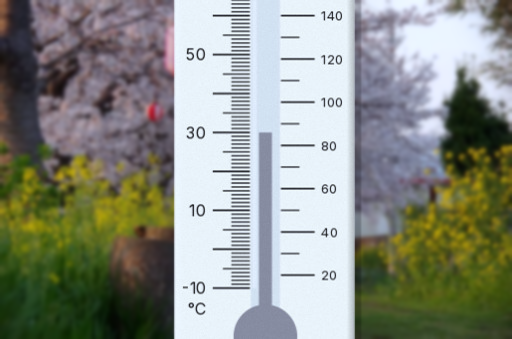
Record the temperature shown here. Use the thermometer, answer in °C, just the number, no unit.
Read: 30
